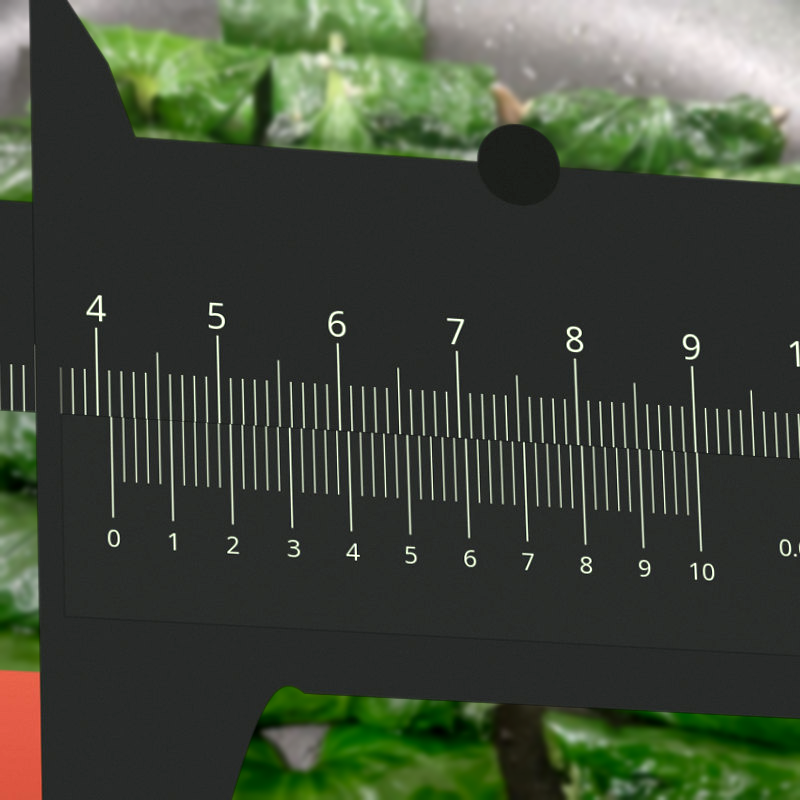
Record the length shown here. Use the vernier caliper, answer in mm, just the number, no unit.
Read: 41.1
